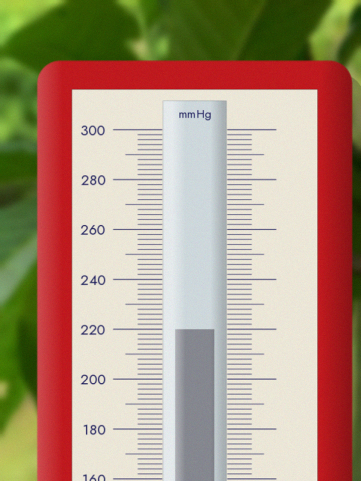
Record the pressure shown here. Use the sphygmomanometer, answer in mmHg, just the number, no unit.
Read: 220
